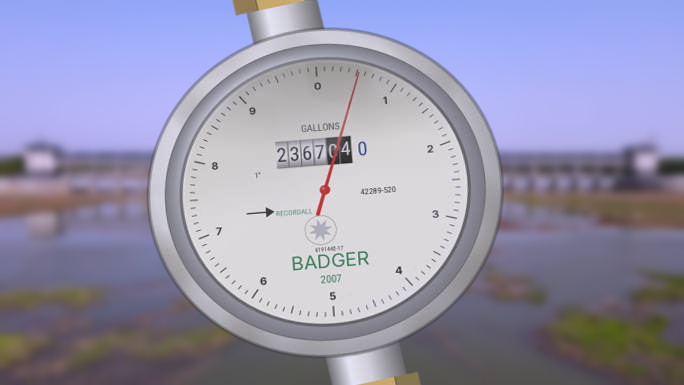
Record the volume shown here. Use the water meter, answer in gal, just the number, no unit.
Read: 2367040.5
